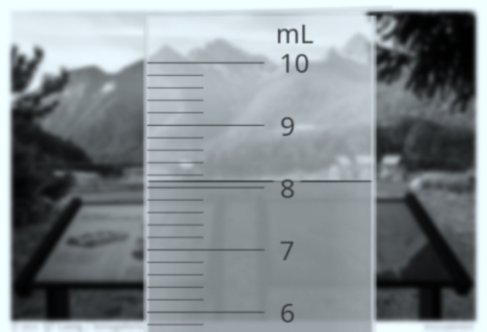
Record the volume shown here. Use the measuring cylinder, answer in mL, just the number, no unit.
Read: 8.1
